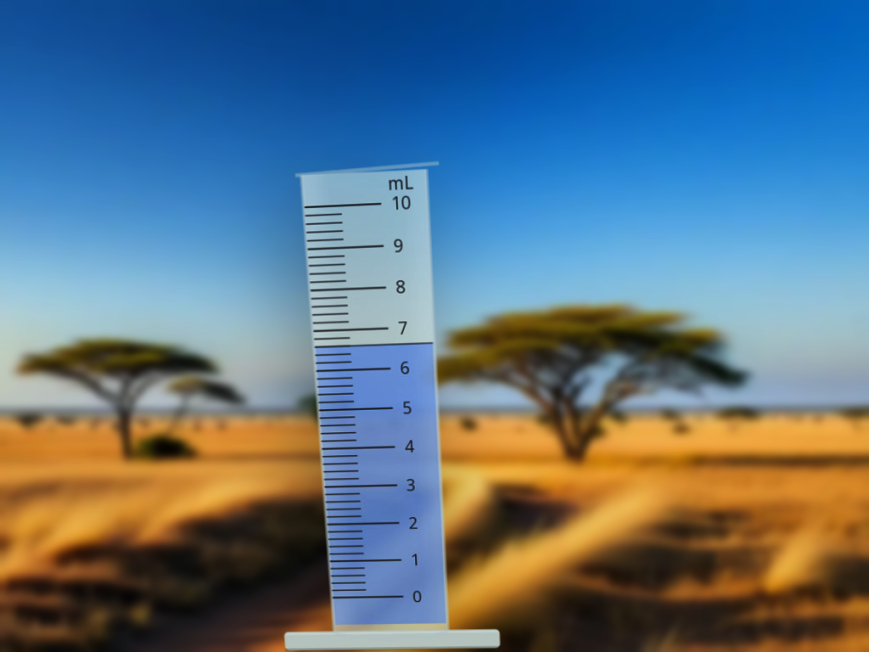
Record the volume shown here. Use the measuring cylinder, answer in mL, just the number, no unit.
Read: 6.6
